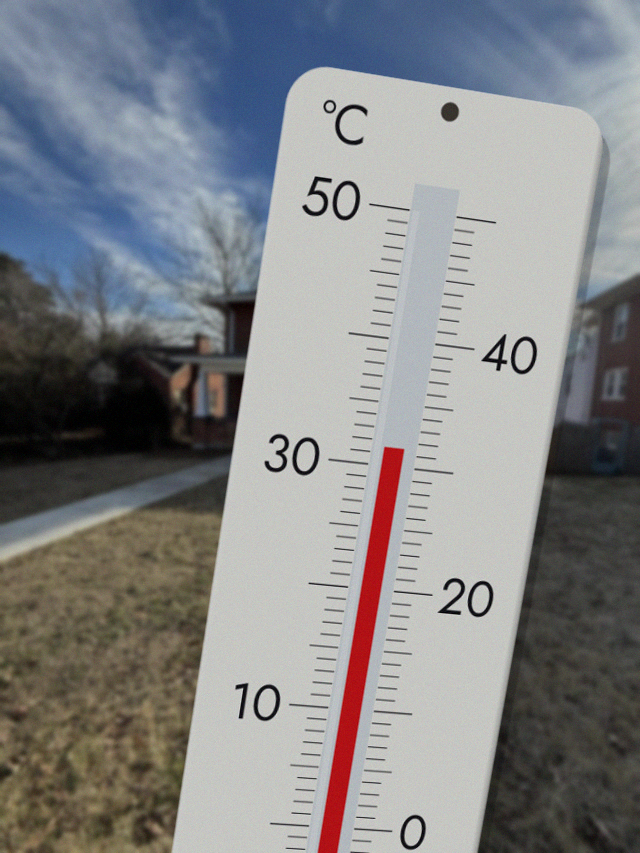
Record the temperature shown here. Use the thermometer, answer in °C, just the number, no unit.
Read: 31.5
